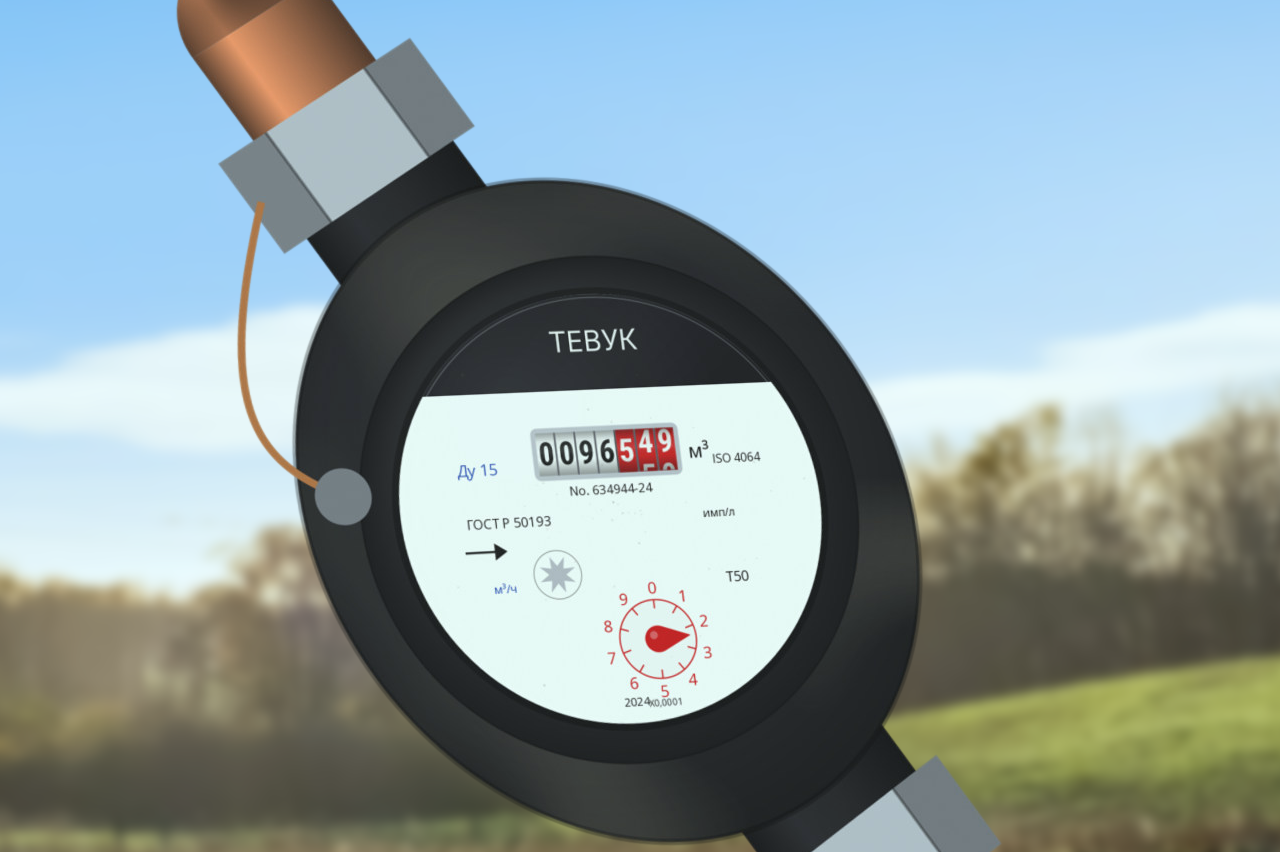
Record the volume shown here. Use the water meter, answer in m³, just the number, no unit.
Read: 96.5492
